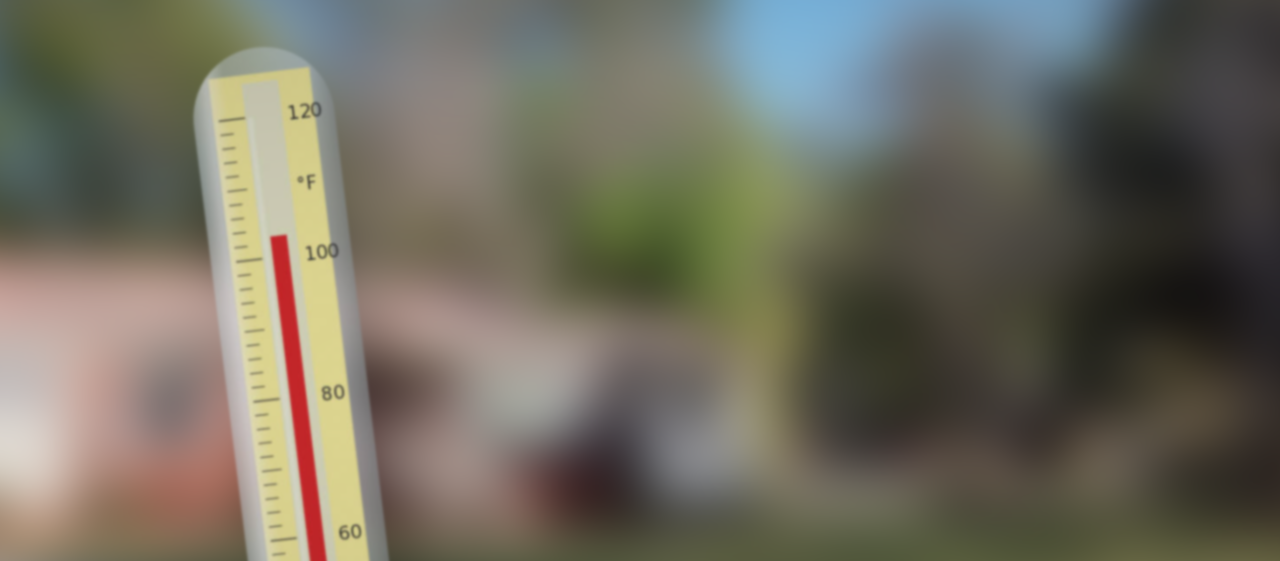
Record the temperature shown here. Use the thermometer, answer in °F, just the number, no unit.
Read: 103
